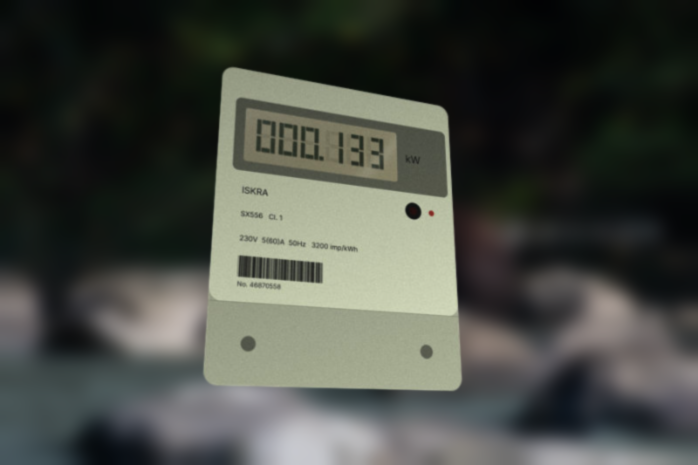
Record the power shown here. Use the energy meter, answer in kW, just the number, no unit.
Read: 0.133
